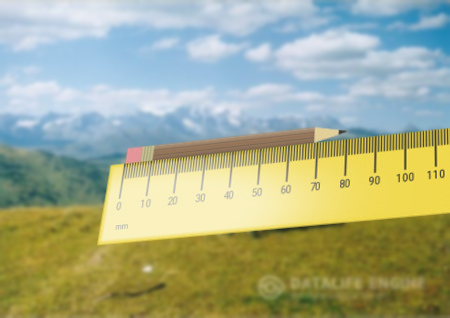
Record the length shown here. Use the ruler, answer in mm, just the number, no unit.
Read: 80
